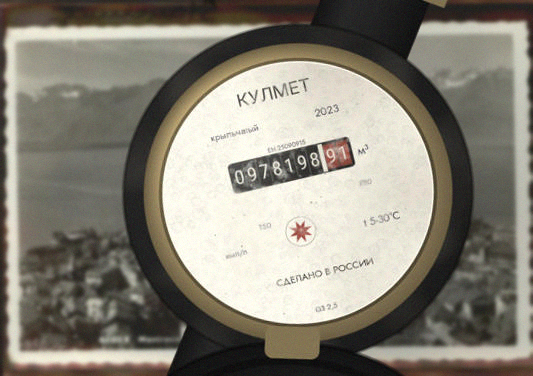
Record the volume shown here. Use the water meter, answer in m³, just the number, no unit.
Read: 978198.91
